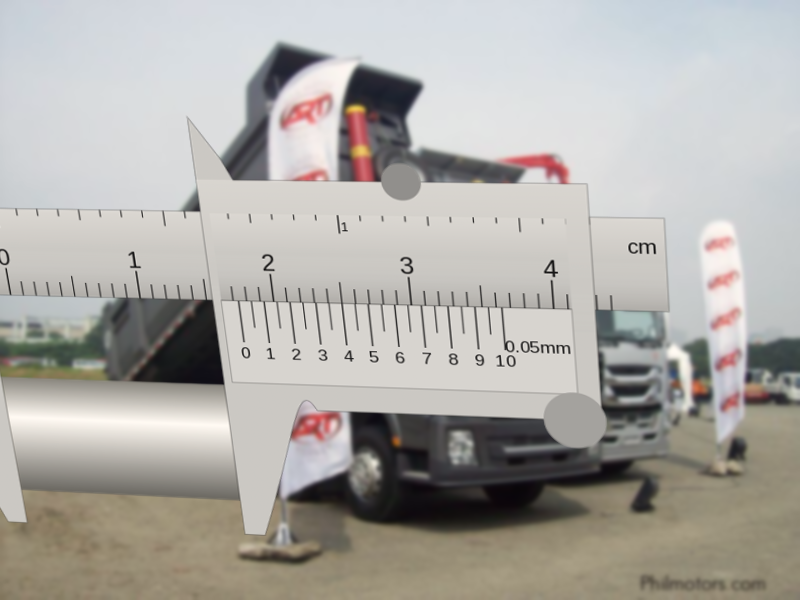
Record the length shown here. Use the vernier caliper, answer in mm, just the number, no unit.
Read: 17.4
